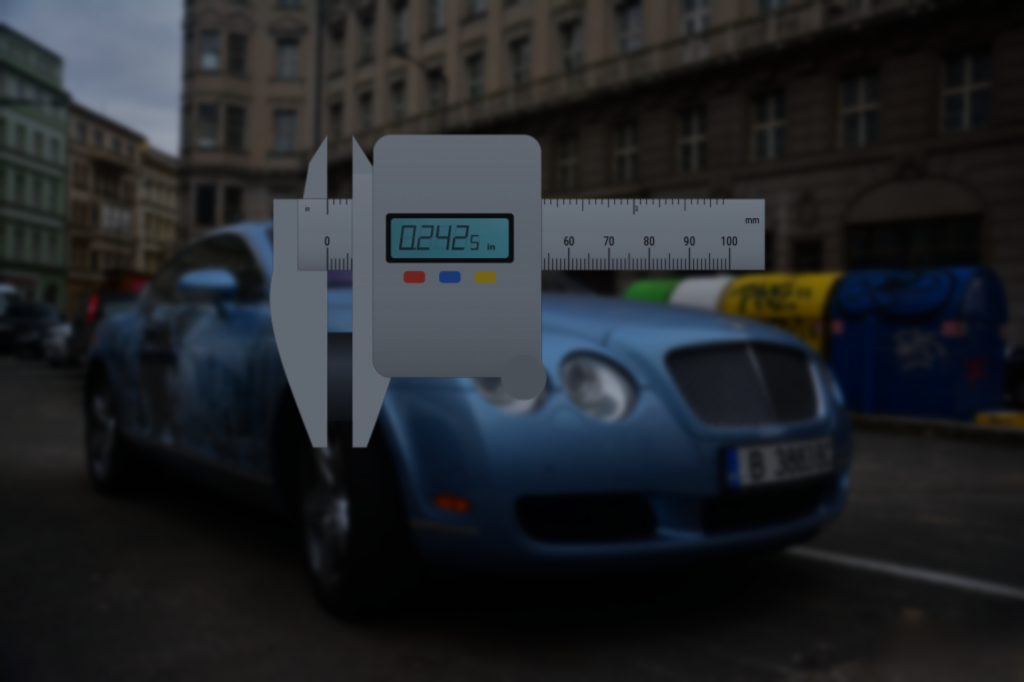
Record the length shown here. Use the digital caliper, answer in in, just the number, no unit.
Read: 0.2425
